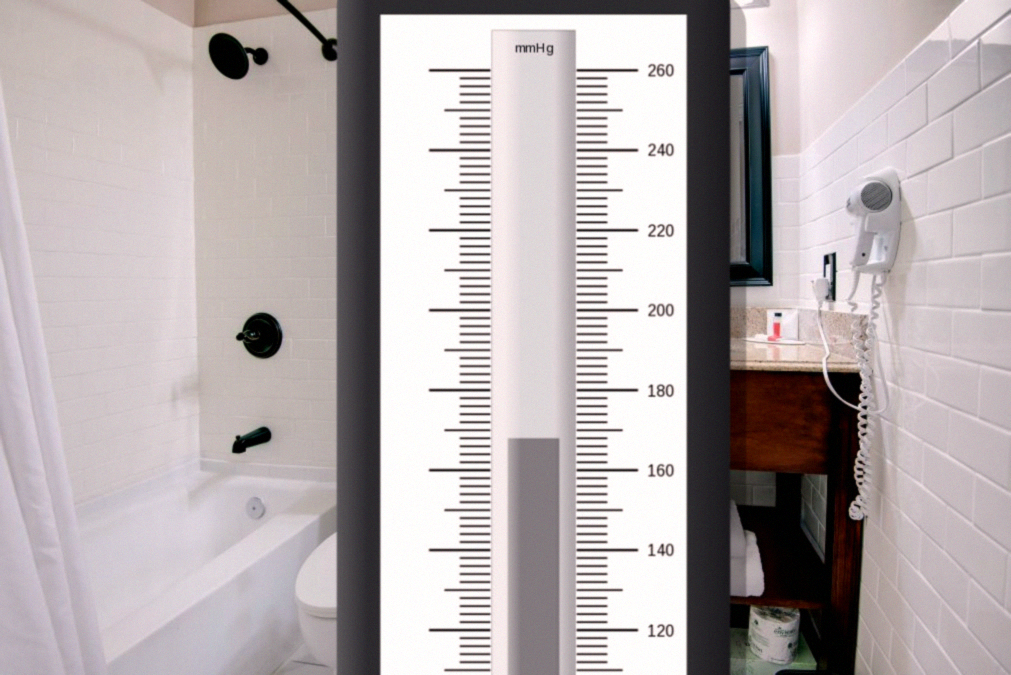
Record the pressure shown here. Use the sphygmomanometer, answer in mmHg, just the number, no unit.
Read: 168
